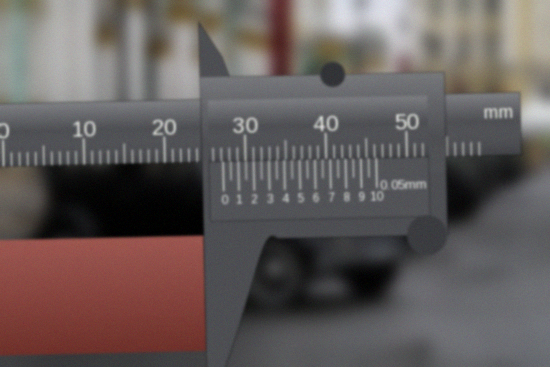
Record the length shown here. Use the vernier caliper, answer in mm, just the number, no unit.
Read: 27.2
